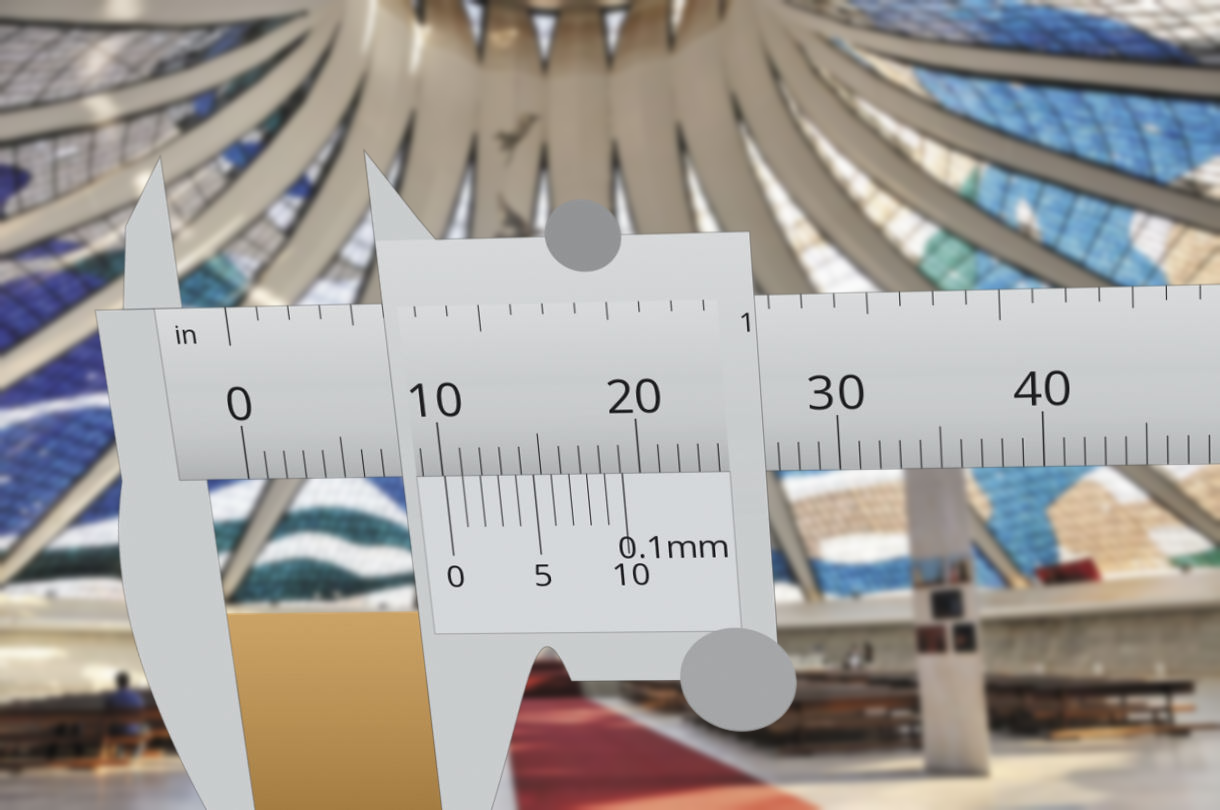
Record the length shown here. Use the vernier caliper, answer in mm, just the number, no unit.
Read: 10.1
